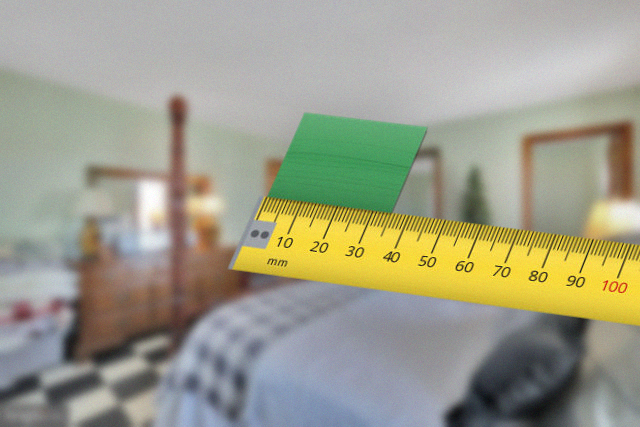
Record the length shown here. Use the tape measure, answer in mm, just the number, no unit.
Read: 35
